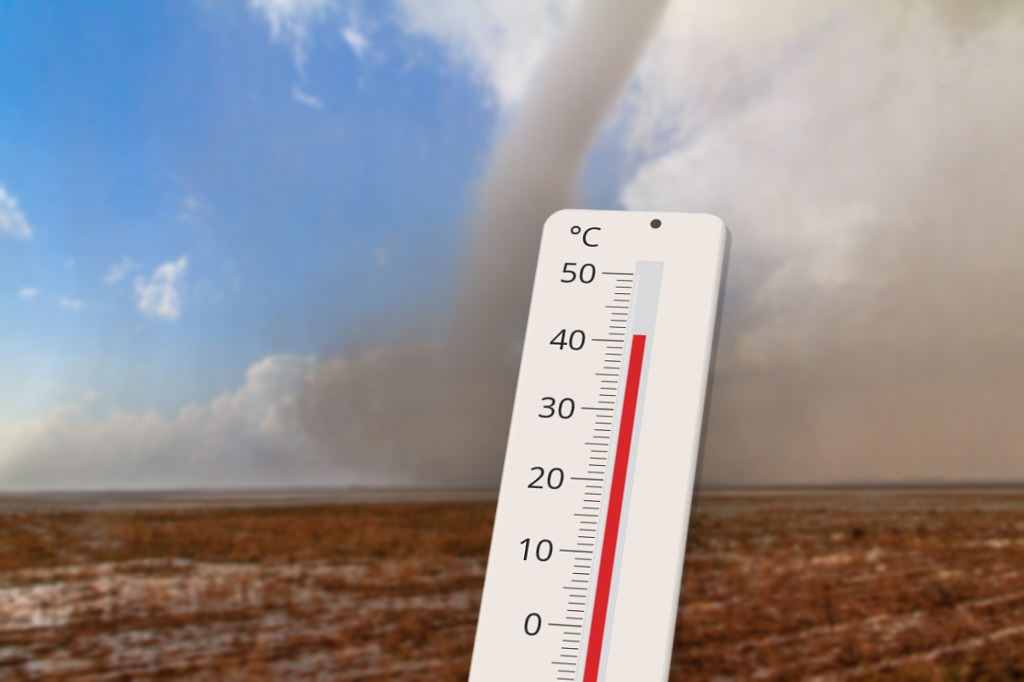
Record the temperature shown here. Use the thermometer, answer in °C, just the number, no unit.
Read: 41
